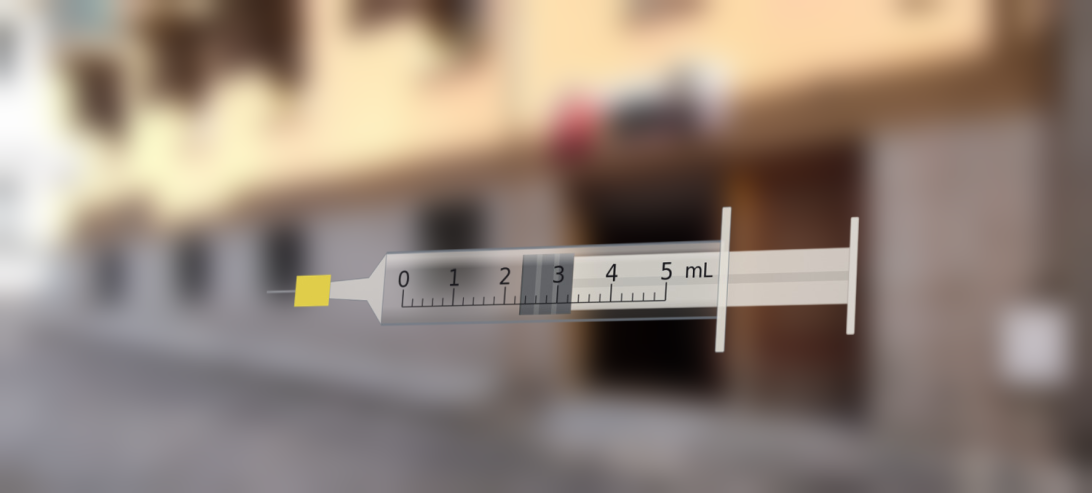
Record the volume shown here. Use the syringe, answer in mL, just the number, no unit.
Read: 2.3
